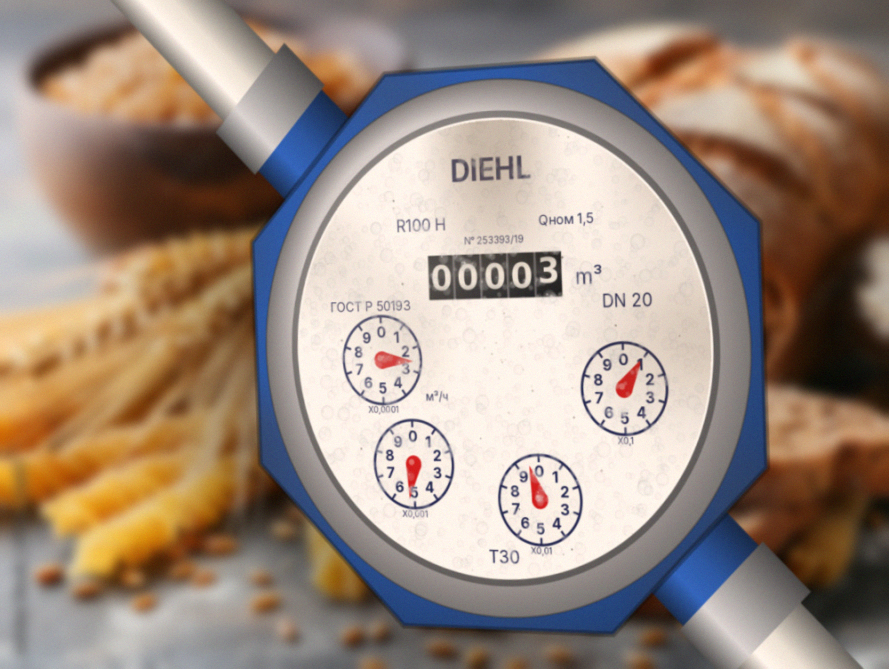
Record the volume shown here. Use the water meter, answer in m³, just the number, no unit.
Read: 3.0952
